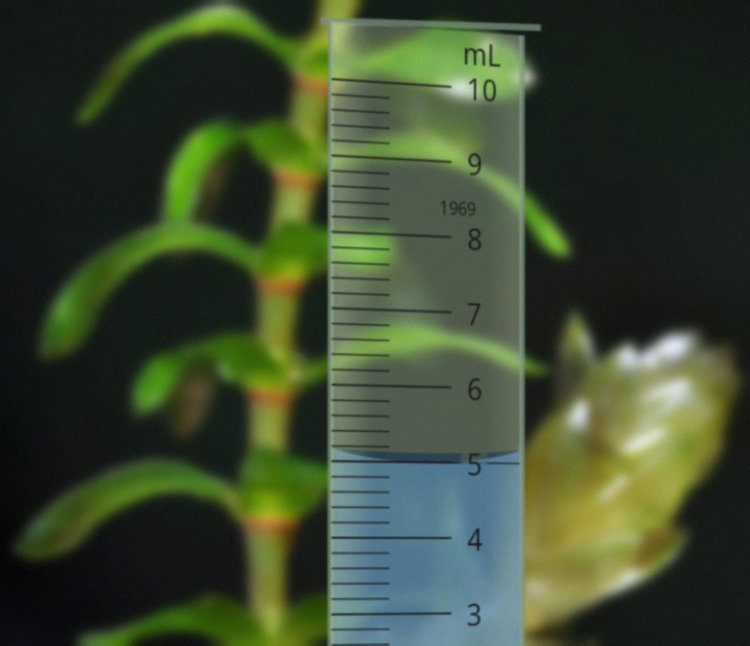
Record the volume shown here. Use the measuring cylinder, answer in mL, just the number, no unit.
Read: 5
